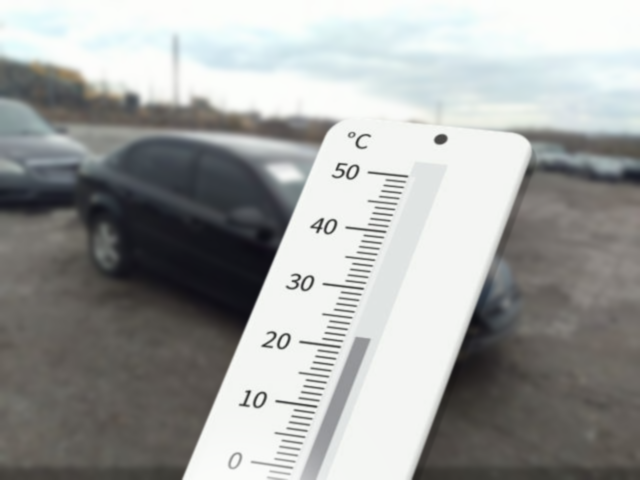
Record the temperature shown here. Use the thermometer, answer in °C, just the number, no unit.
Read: 22
